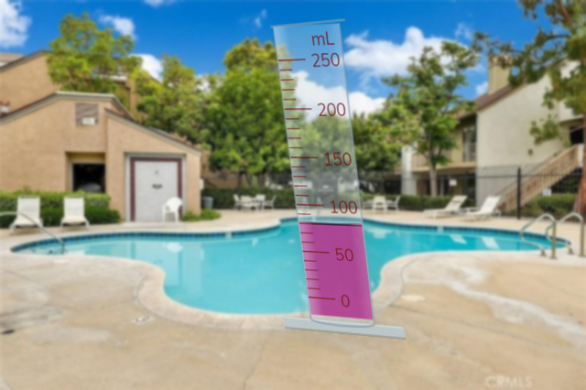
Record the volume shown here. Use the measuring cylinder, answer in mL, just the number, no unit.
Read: 80
